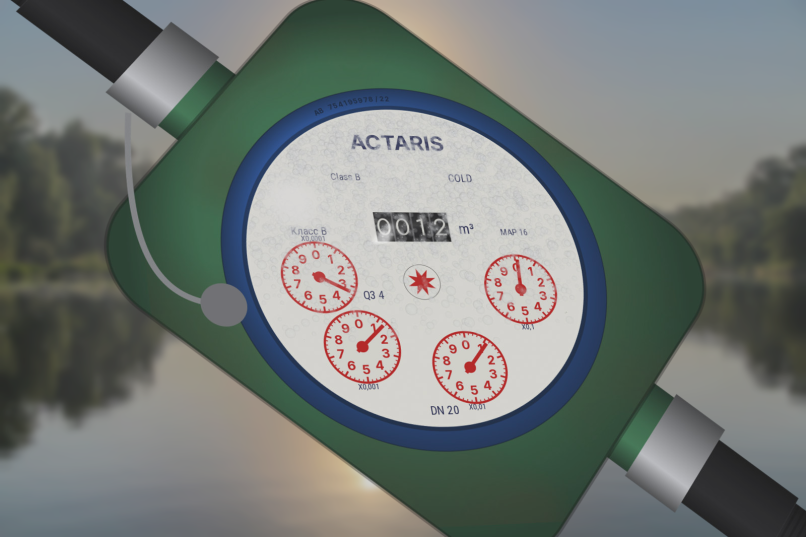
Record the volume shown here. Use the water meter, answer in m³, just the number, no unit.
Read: 12.0113
